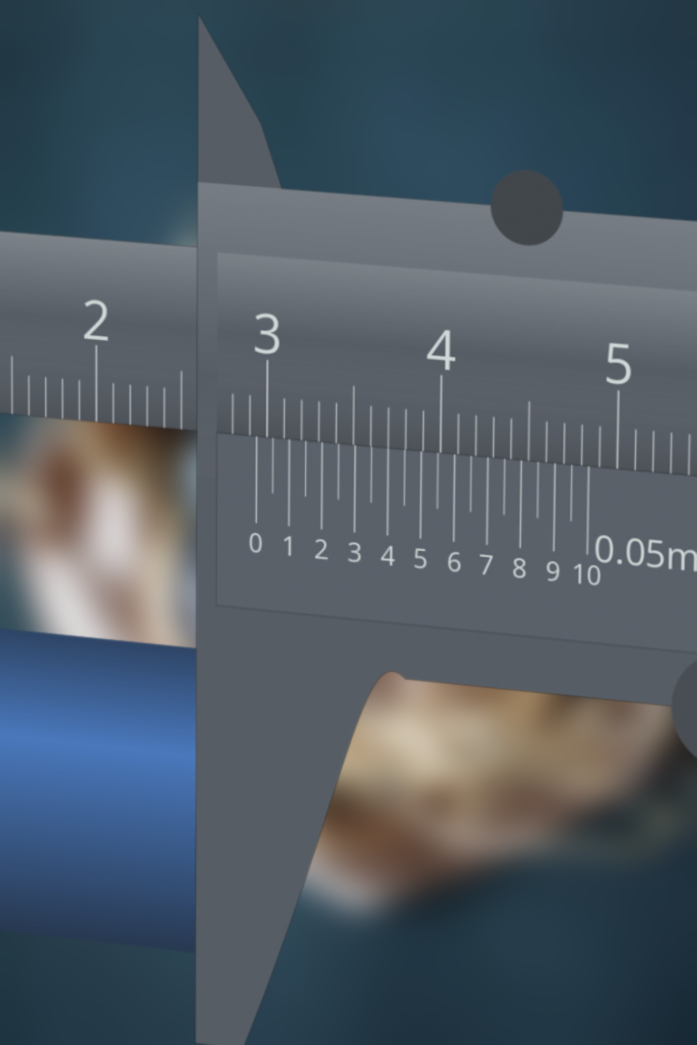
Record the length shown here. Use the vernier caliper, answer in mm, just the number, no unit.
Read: 29.4
